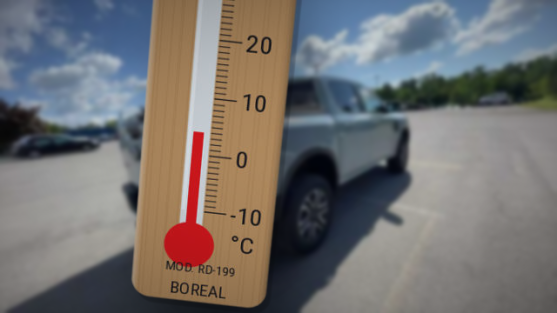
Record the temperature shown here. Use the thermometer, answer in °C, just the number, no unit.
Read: 4
